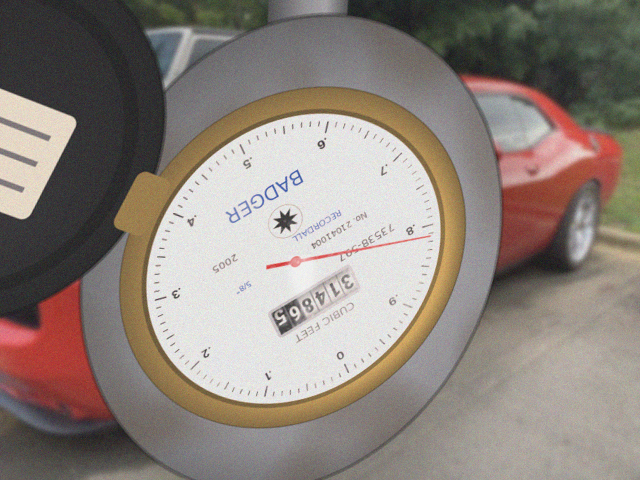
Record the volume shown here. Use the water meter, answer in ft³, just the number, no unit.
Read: 314864.81
